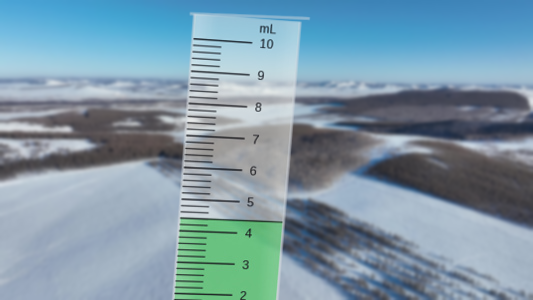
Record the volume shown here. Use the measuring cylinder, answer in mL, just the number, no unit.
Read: 4.4
